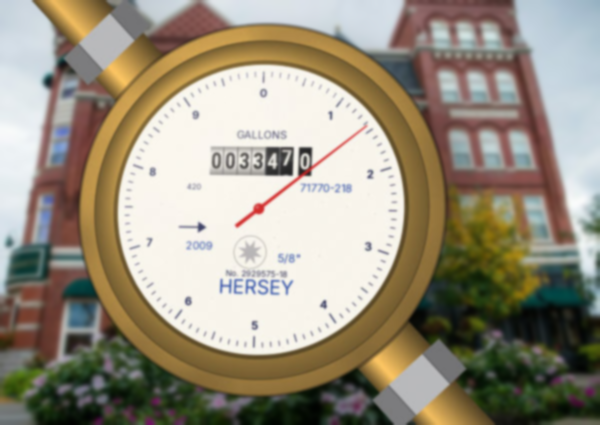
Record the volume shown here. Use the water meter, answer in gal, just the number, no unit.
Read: 33471.4
